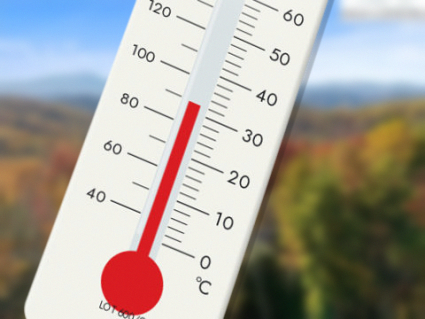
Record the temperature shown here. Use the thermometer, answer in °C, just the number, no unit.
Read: 32
